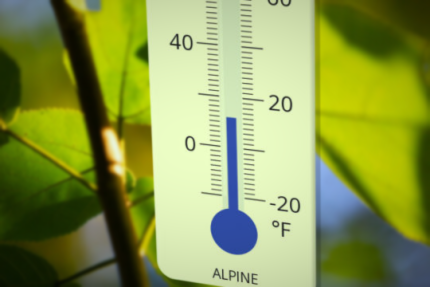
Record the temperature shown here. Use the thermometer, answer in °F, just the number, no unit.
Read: 12
